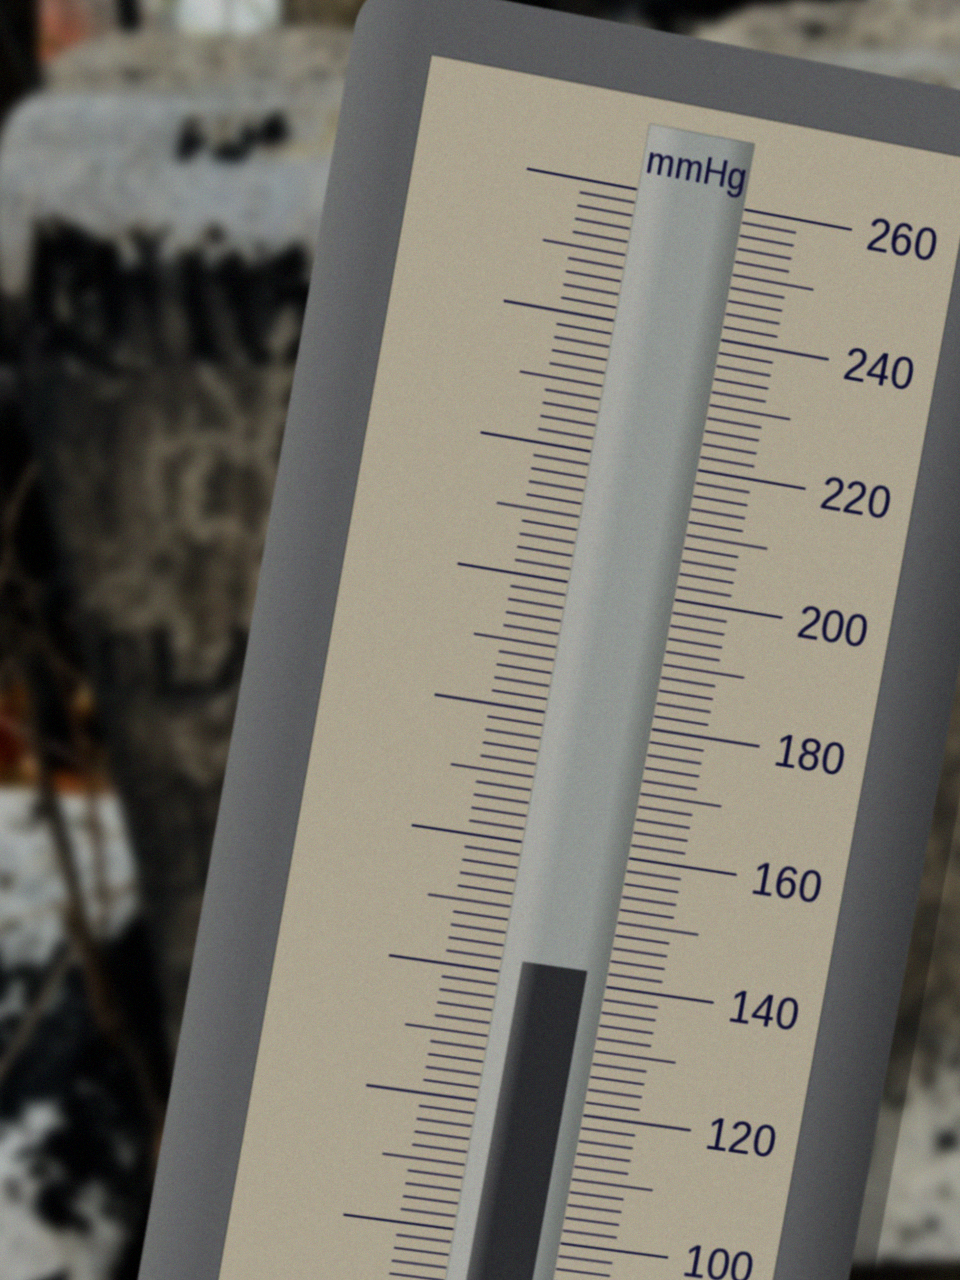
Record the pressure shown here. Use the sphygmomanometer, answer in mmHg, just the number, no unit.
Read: 142
